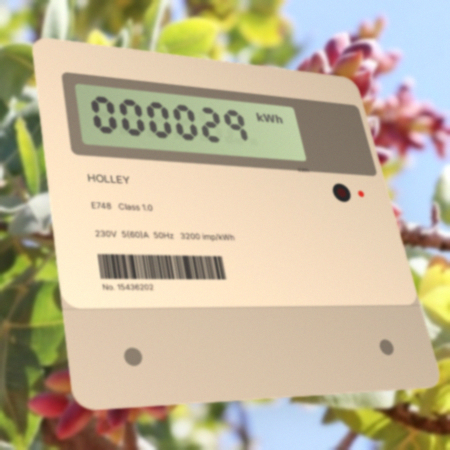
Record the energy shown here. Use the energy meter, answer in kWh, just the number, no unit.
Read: 29
